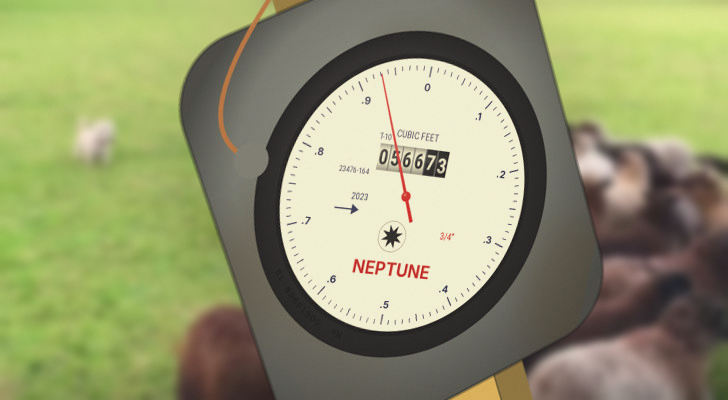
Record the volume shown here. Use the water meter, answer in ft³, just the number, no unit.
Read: 56672.93
